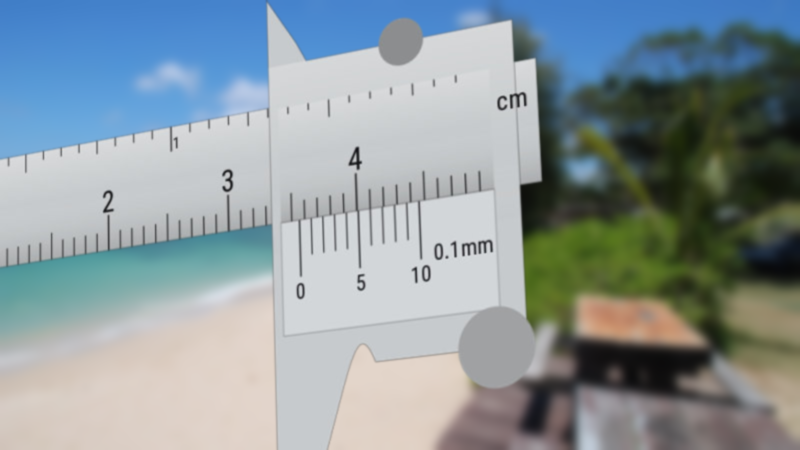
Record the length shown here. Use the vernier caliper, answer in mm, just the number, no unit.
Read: 35.6
